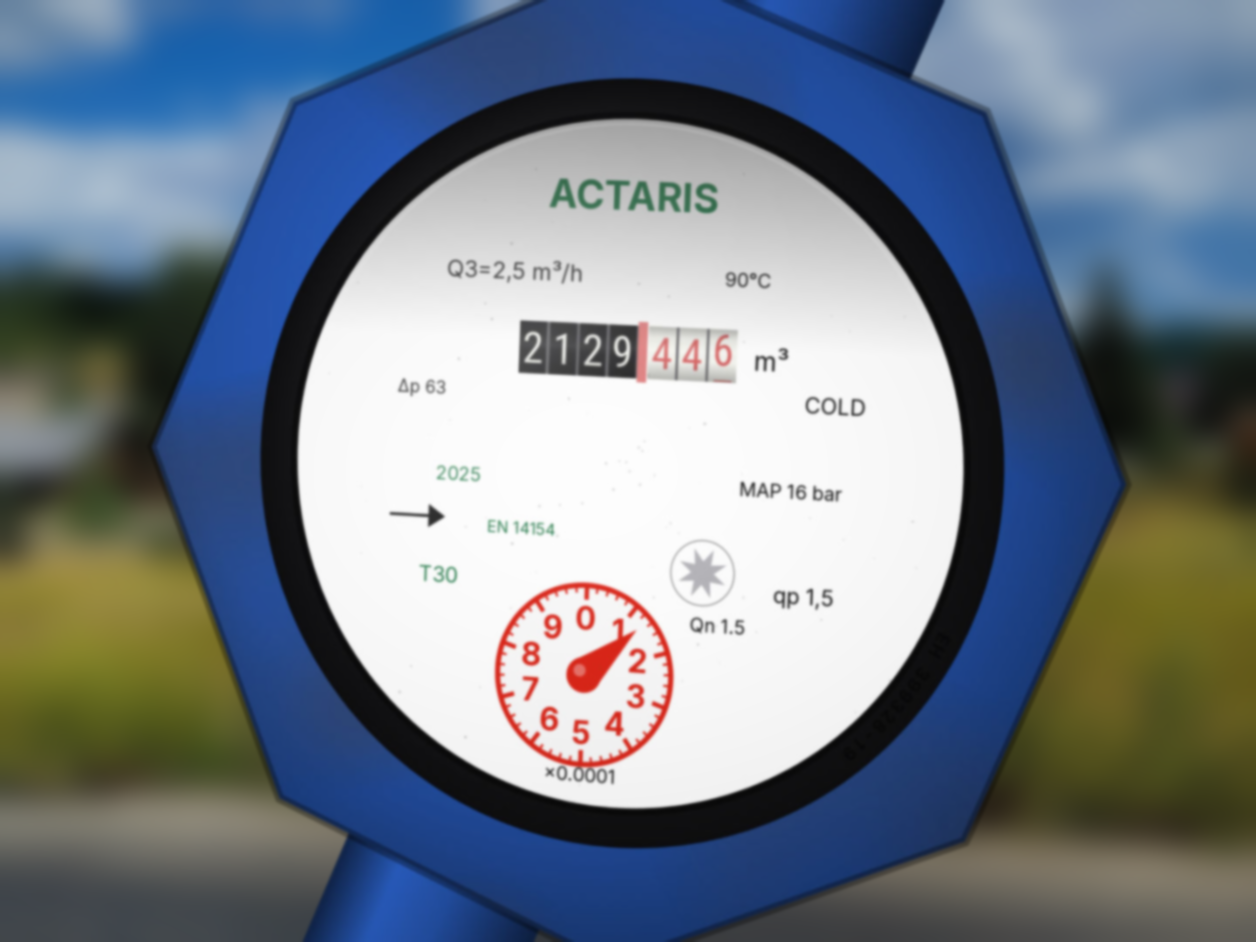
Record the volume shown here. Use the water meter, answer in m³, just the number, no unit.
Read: 2129.4461
